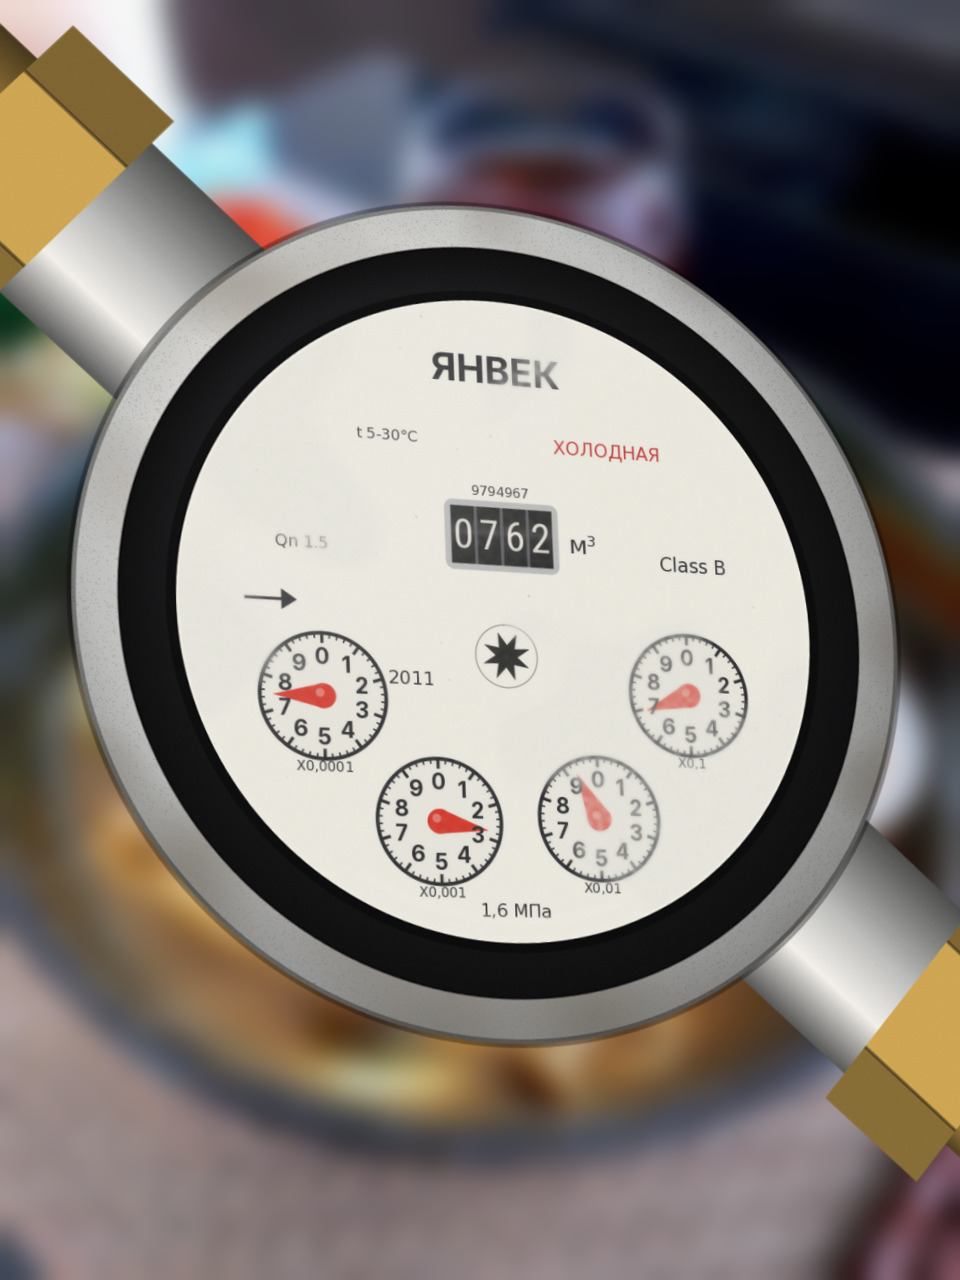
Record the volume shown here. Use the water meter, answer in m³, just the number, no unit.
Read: 762.6927
